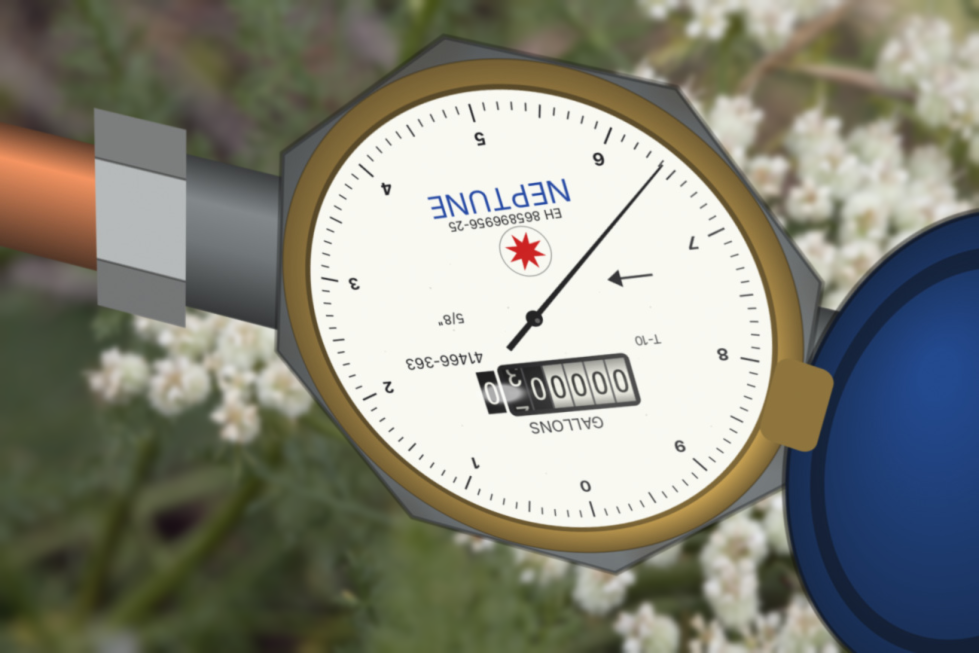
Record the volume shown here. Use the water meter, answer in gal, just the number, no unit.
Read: 26.4
